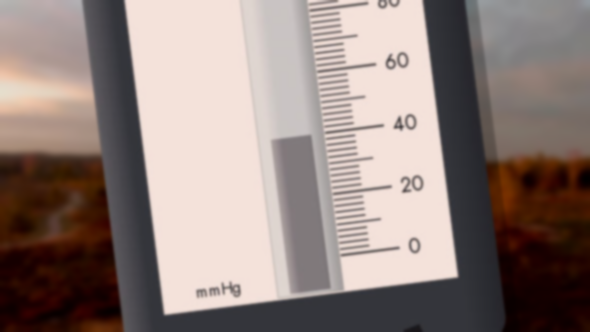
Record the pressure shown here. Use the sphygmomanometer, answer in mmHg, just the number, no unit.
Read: 40
